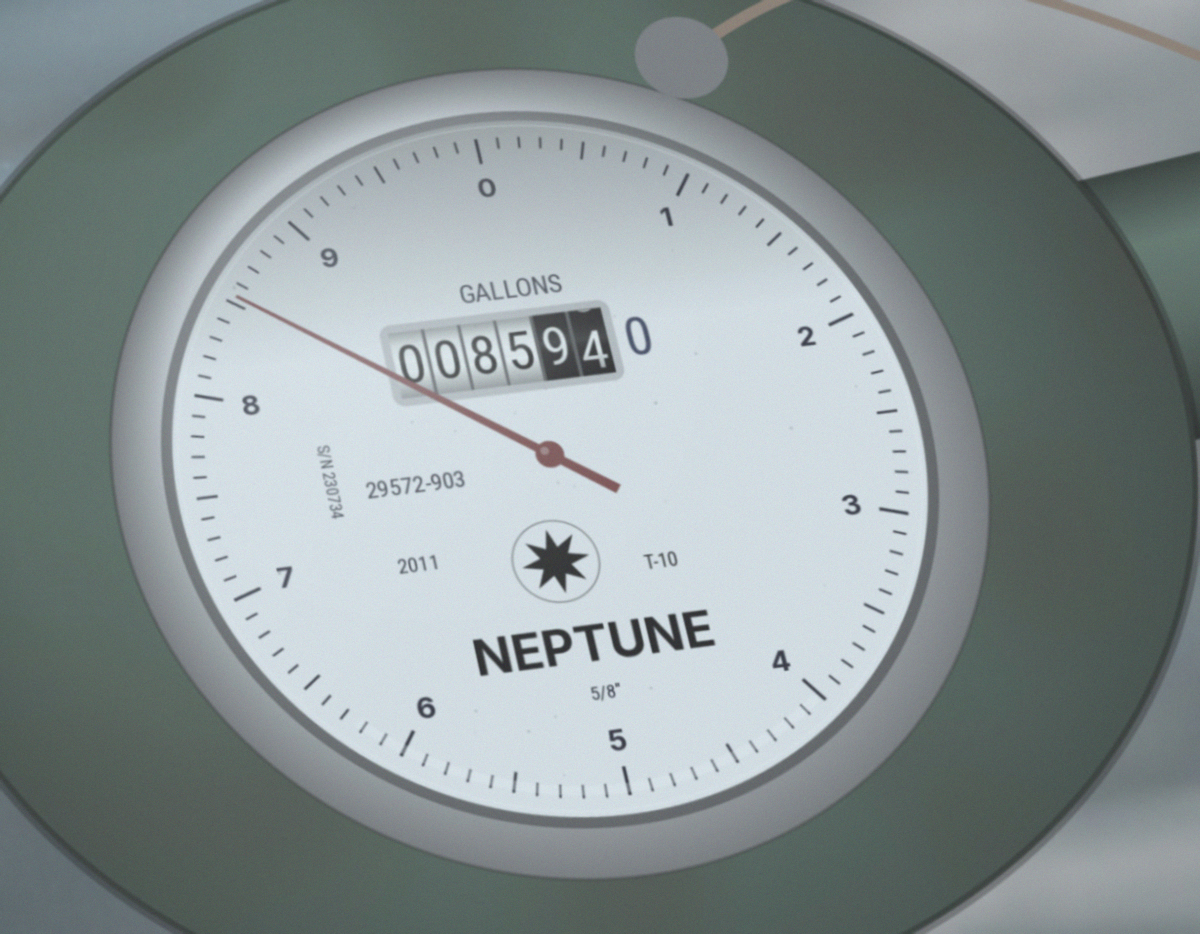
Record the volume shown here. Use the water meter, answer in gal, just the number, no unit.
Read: 85938.5
